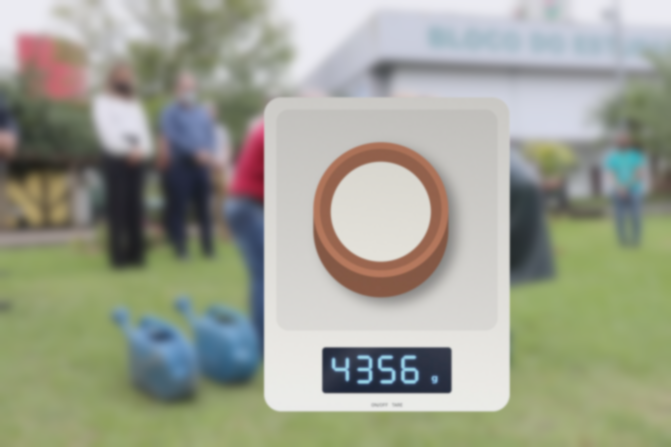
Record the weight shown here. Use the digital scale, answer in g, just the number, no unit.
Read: 4356
